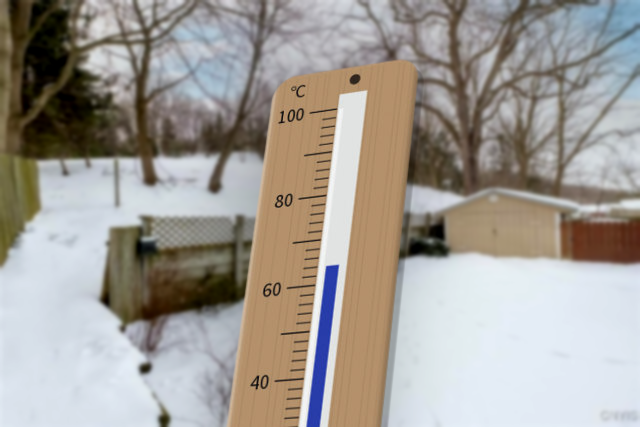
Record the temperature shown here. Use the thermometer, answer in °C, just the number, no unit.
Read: 64
